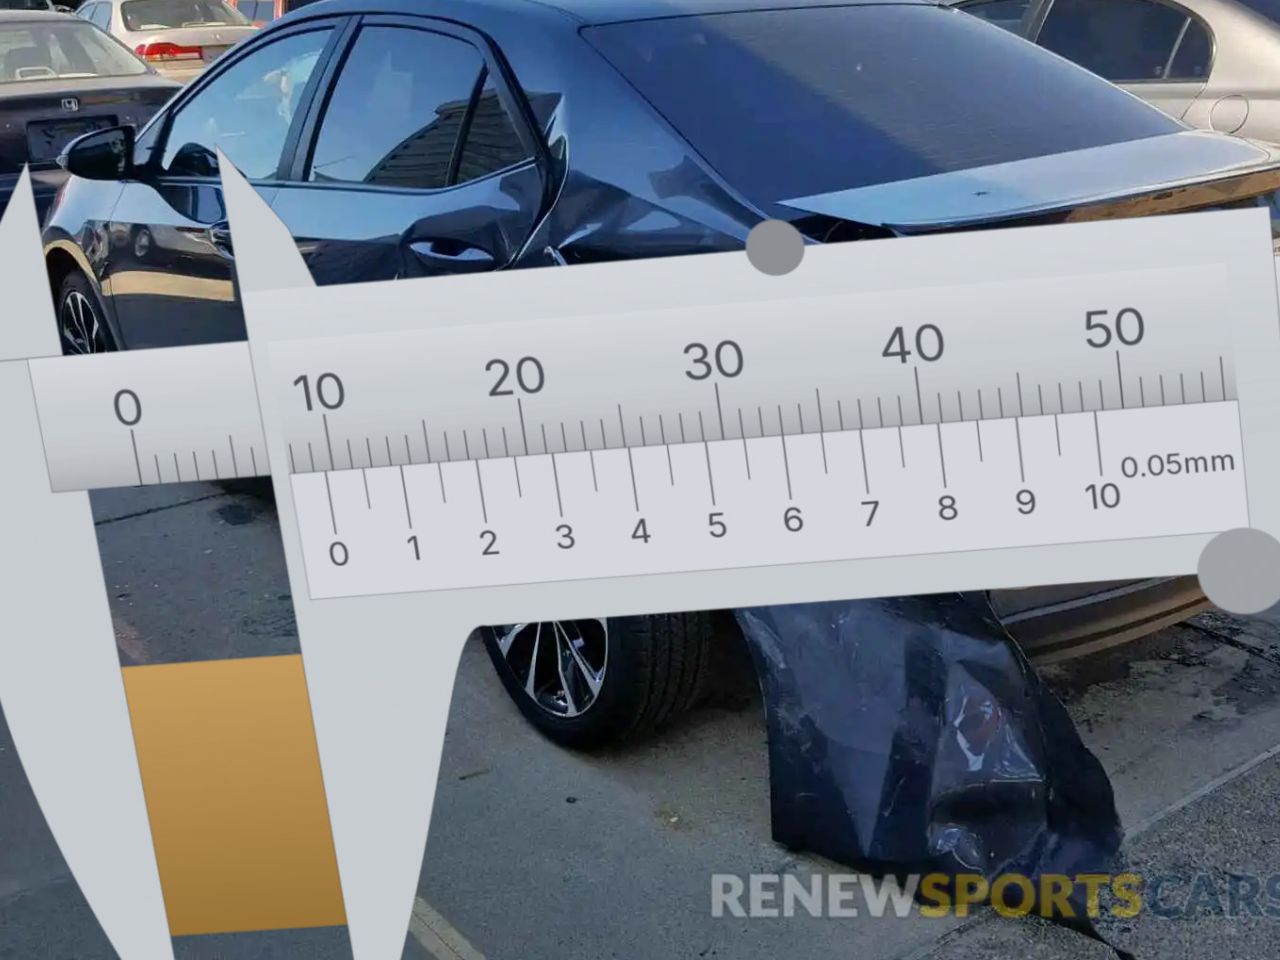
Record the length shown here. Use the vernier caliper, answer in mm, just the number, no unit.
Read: 9.6
